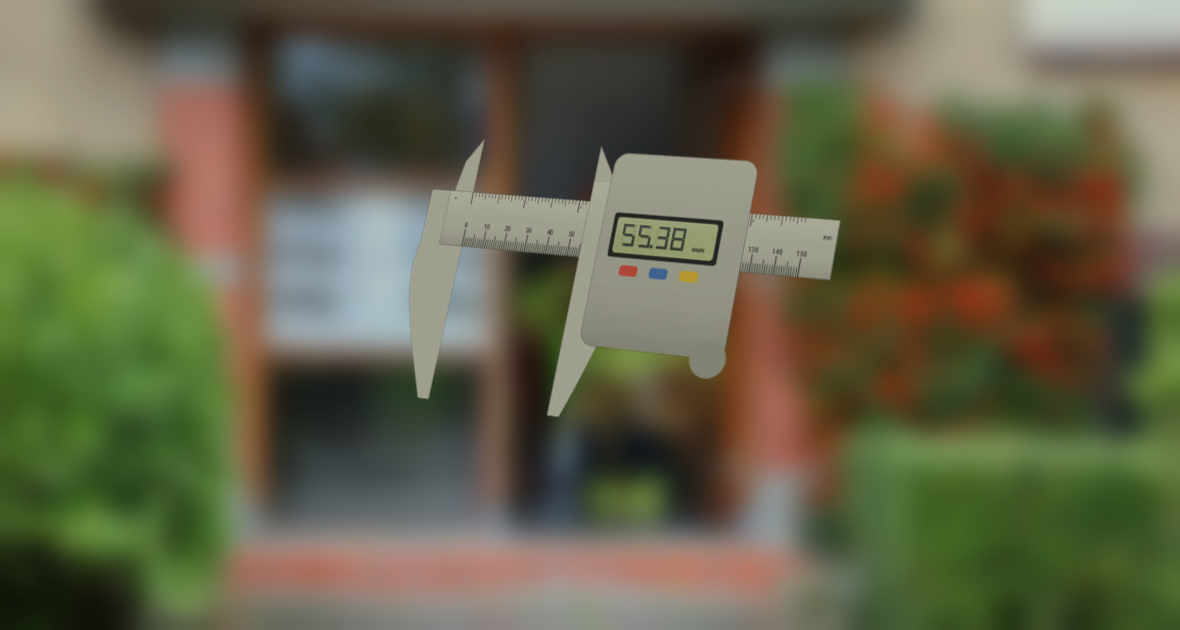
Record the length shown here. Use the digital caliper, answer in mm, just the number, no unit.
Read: 55.38
